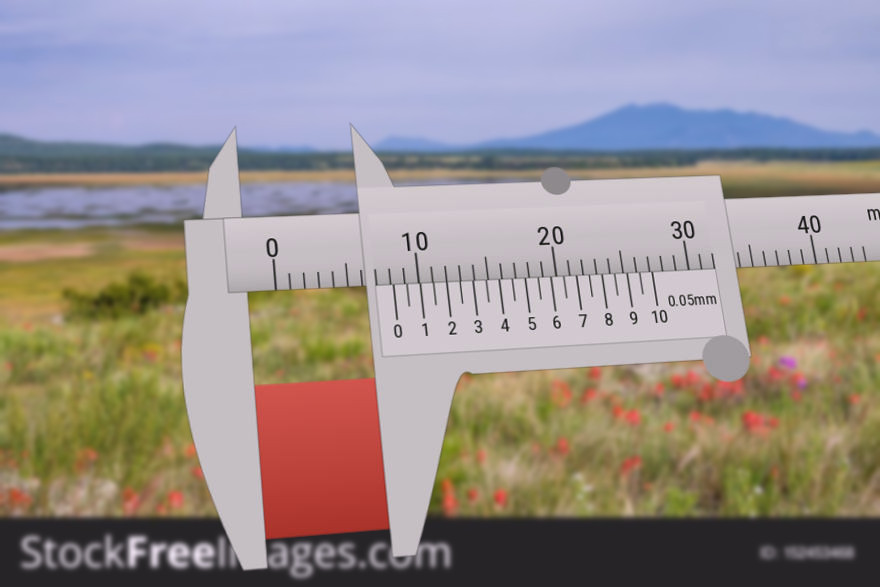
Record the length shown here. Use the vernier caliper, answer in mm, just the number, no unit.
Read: 8.2
